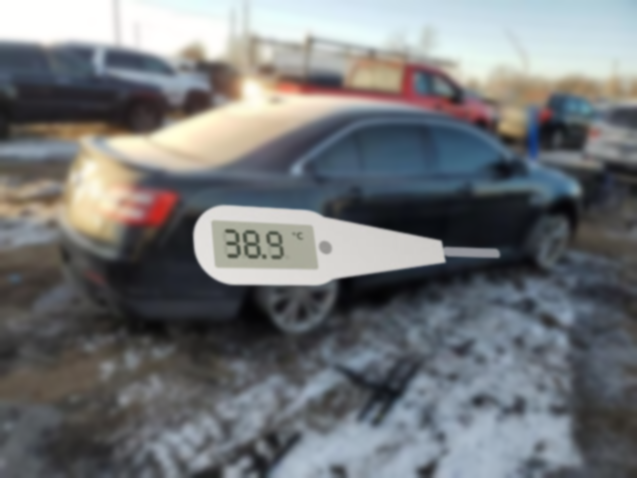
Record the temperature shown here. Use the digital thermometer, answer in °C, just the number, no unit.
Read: 38.9
